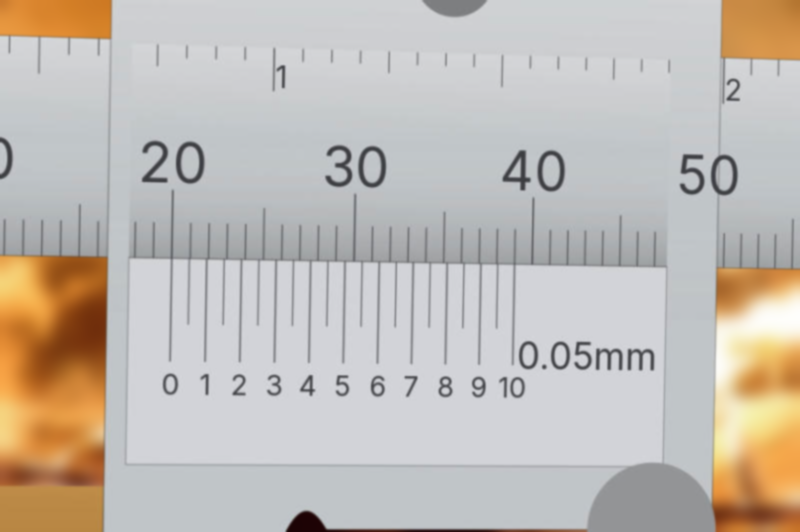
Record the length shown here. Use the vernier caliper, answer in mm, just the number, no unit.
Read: 20.0
